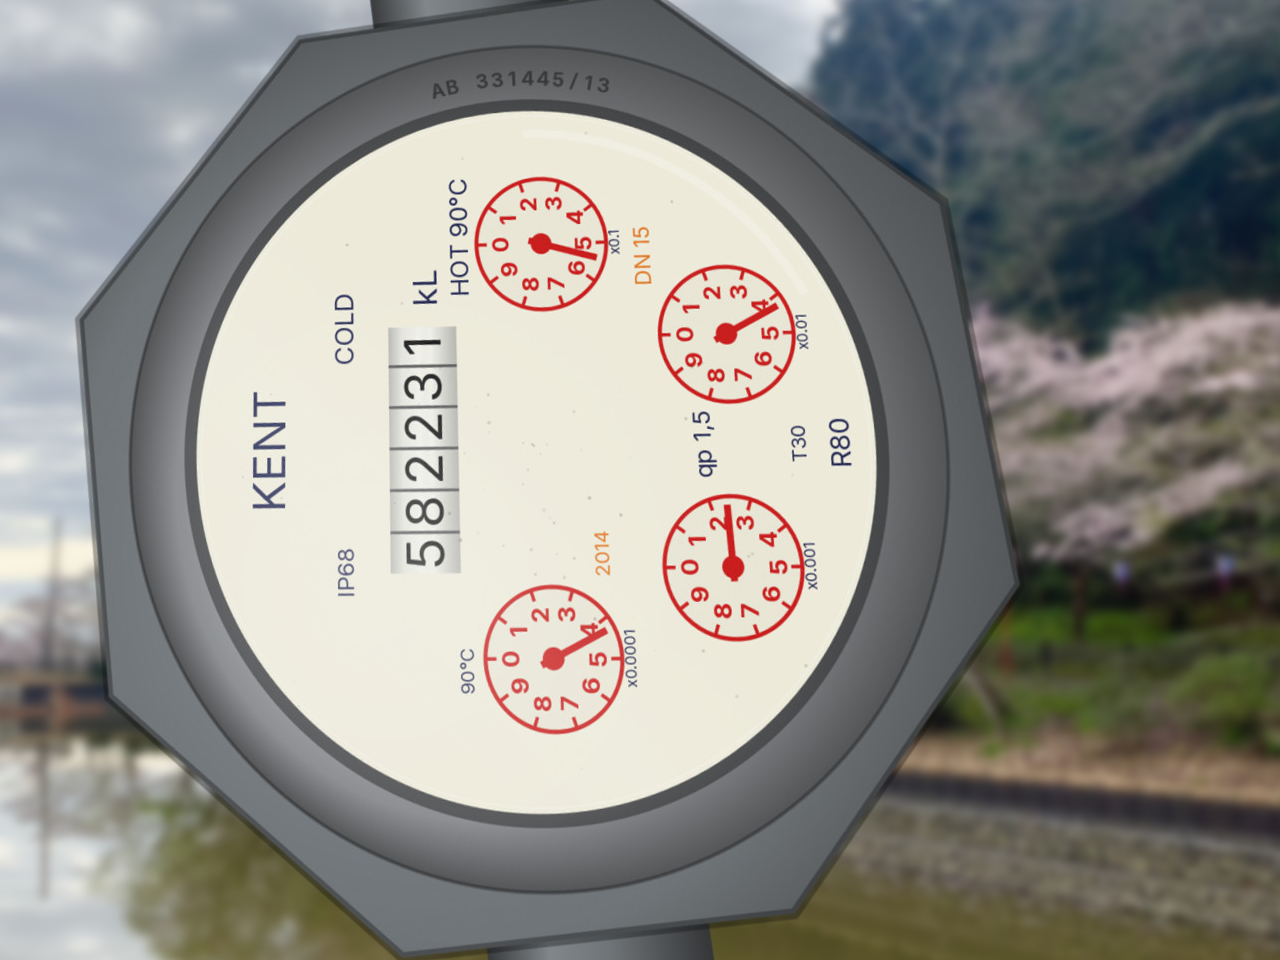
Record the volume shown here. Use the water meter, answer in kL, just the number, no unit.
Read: 582231.5424
